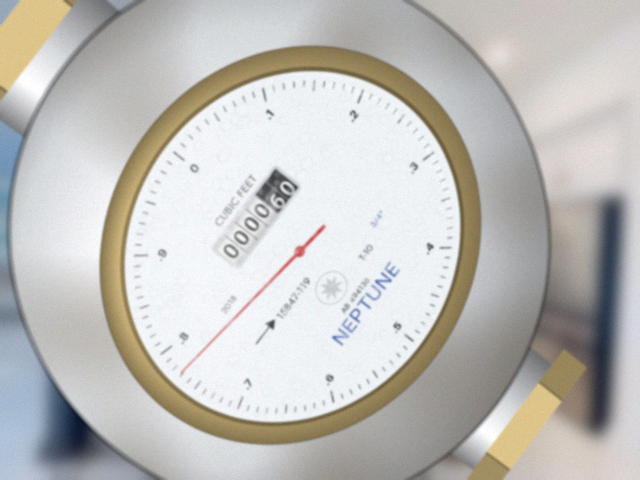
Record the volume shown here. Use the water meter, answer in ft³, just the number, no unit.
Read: 59.77
